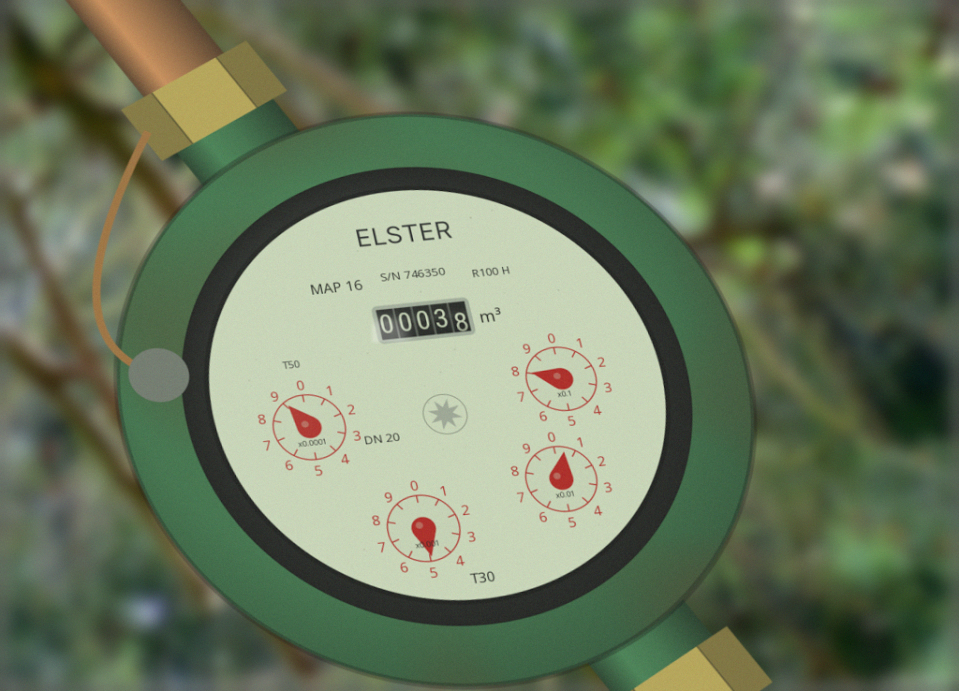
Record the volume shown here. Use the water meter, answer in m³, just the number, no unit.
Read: 37.8049
